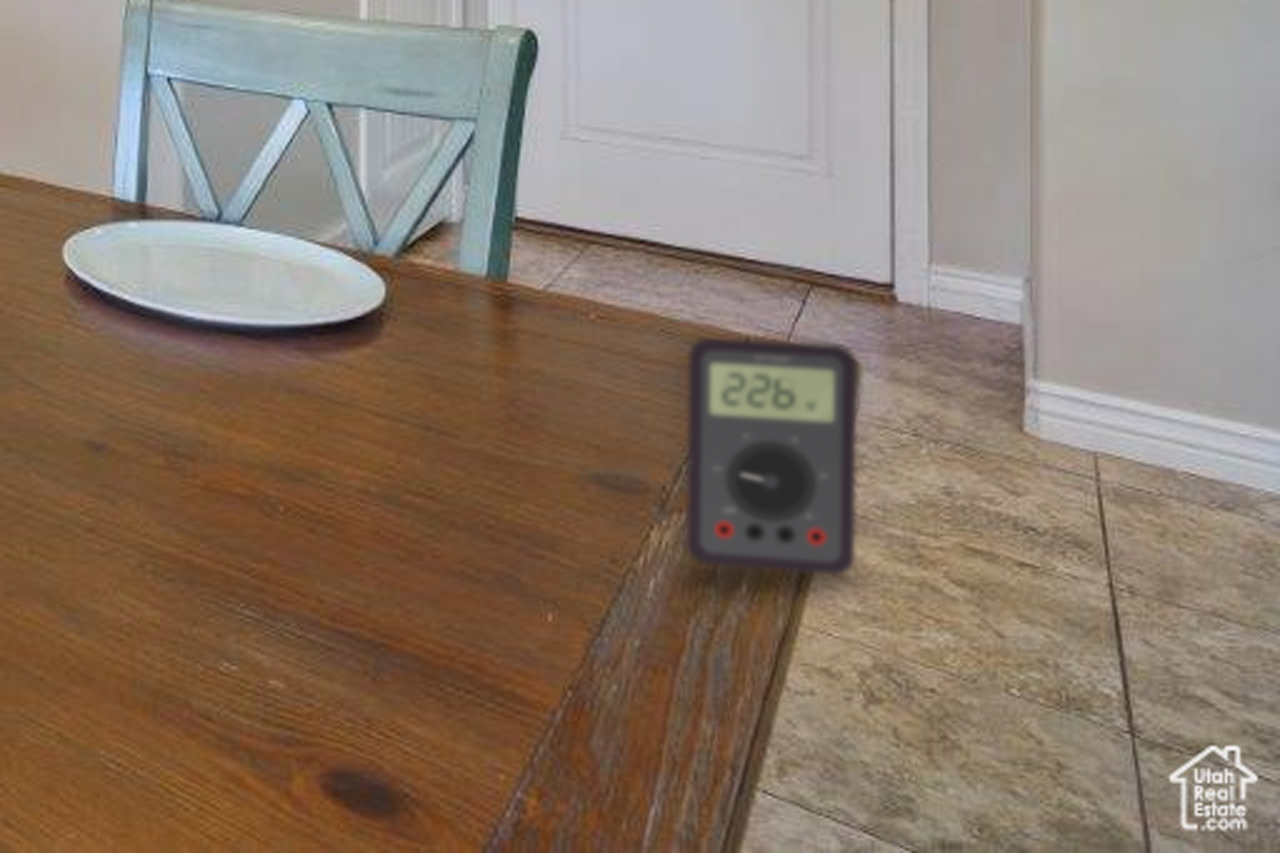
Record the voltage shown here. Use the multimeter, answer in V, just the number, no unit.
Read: 226
